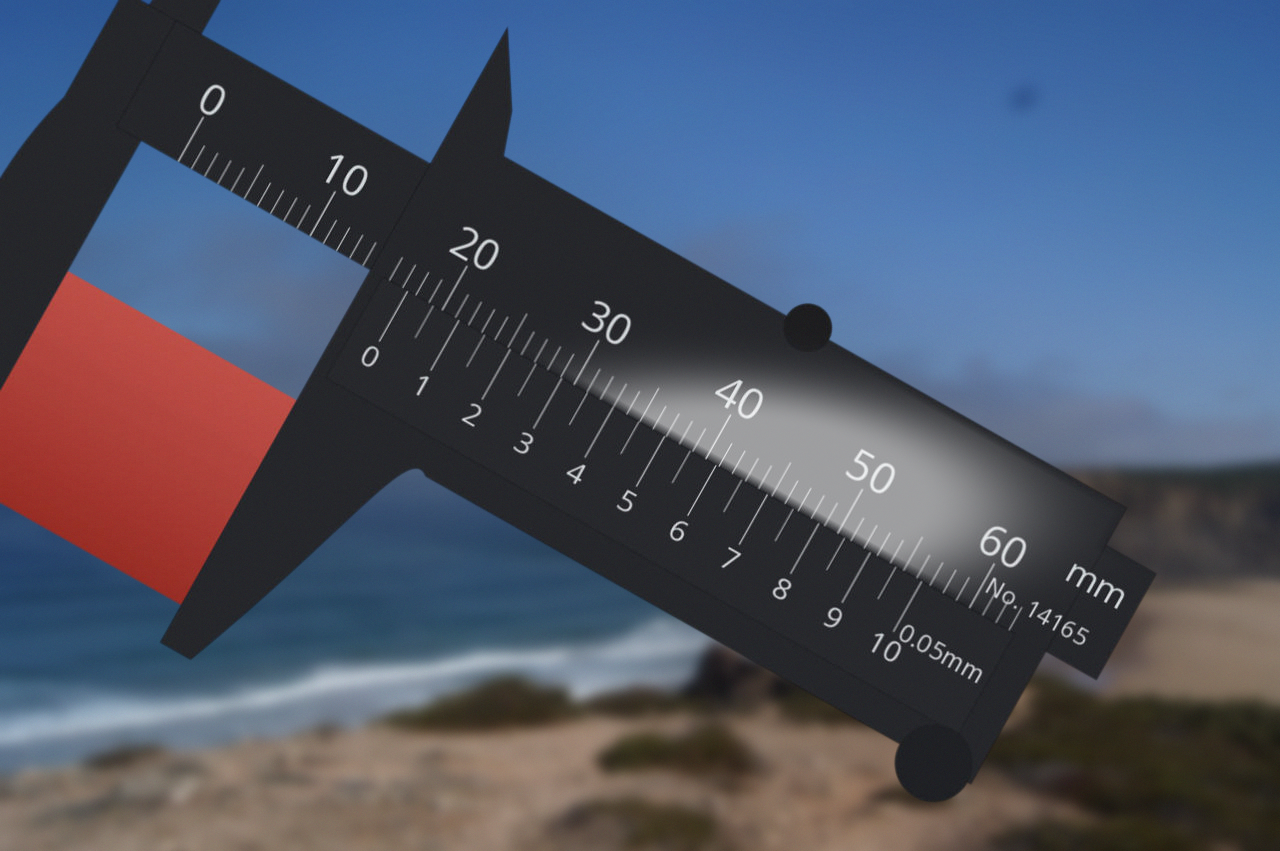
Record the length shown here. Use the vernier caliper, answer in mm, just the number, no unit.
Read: 17.4
